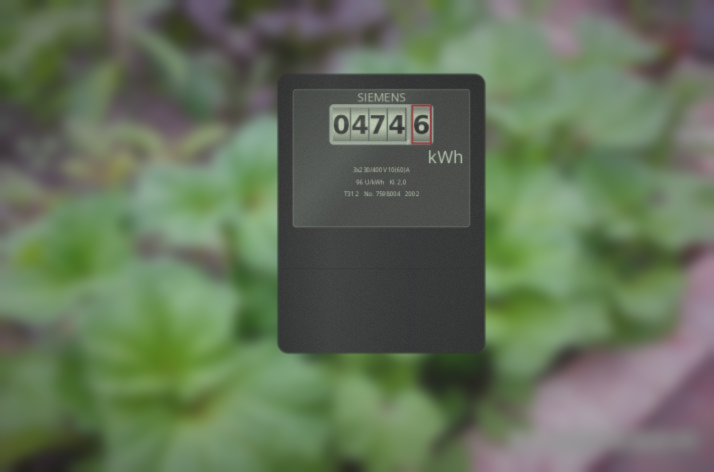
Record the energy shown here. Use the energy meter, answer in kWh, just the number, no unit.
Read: 474.6
